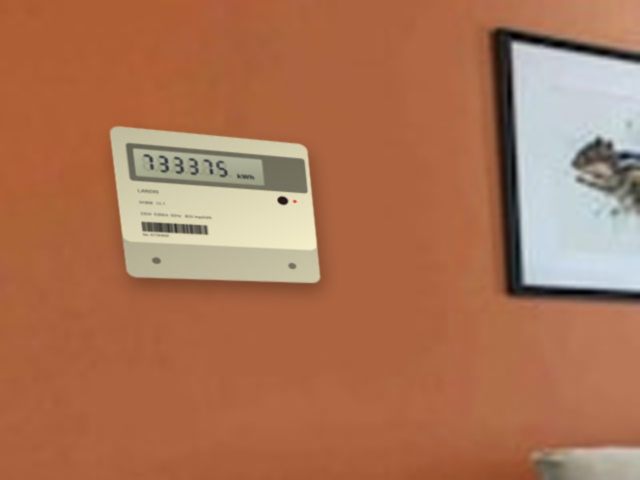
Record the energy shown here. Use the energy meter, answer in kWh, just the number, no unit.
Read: 733375
